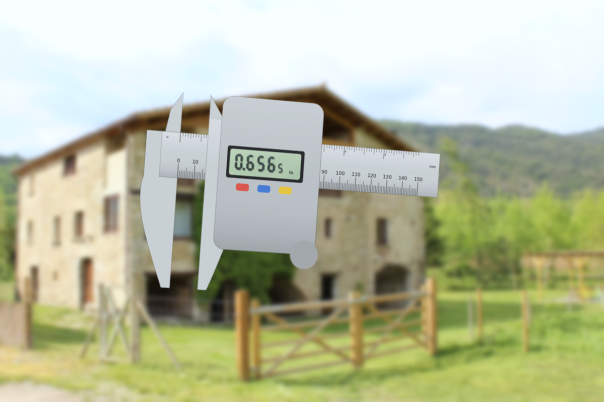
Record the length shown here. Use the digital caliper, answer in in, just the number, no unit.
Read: 0.6565
